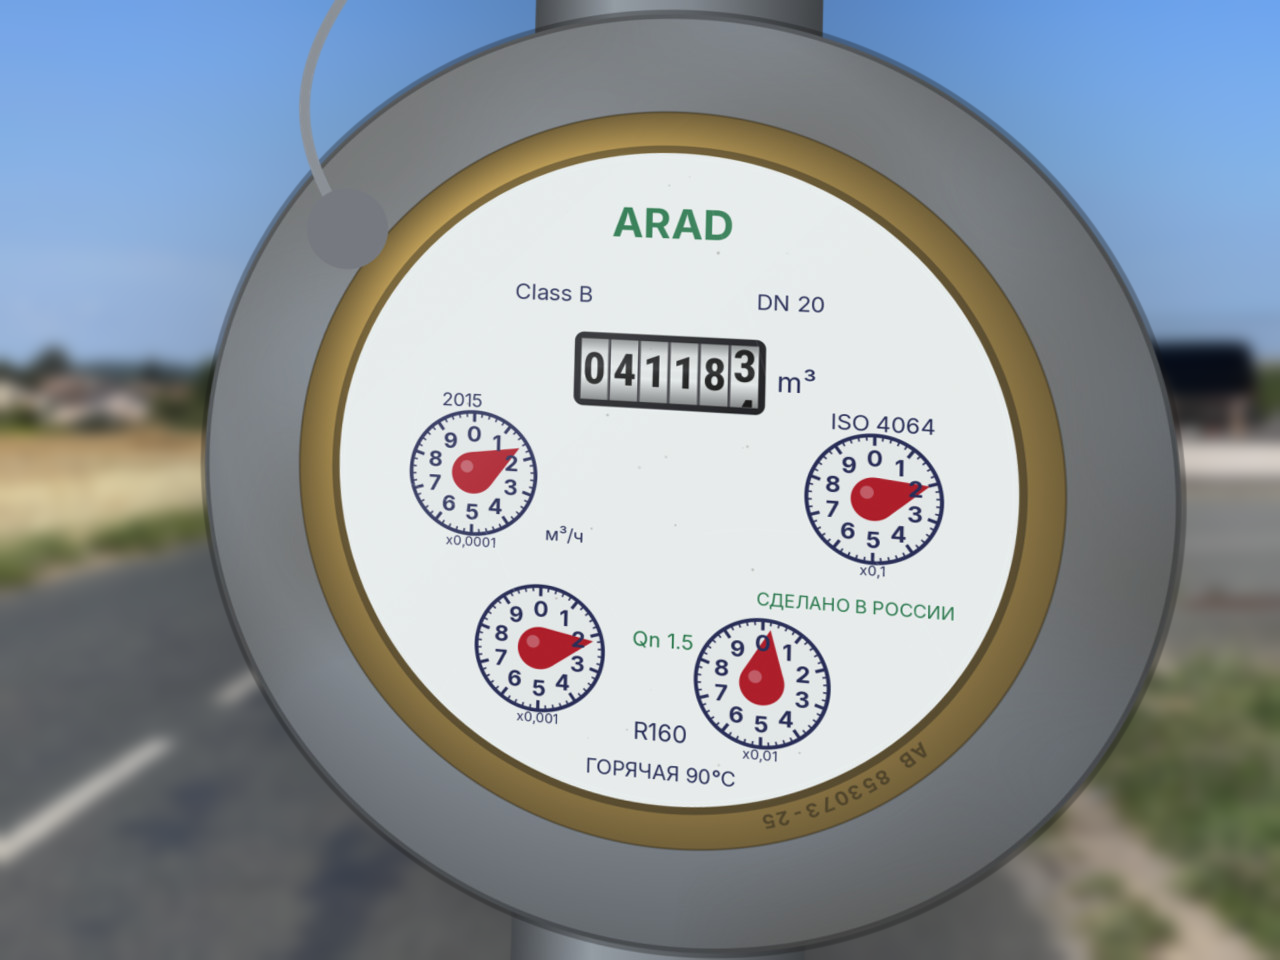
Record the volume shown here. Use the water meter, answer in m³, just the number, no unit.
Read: 41183.2021
